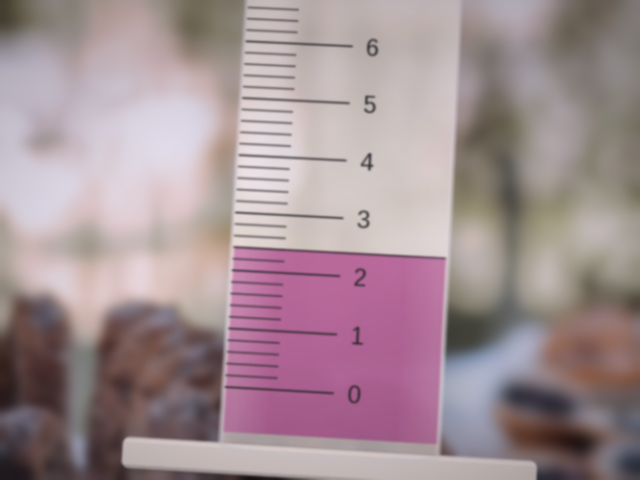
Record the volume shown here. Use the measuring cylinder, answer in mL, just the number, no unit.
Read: 2.4
